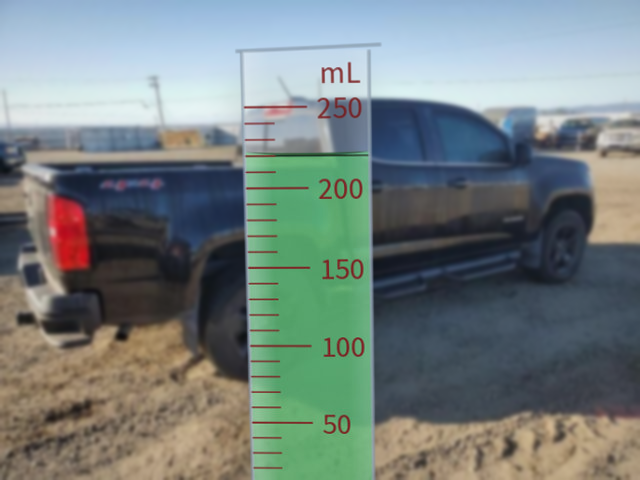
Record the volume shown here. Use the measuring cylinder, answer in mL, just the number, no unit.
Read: 220
